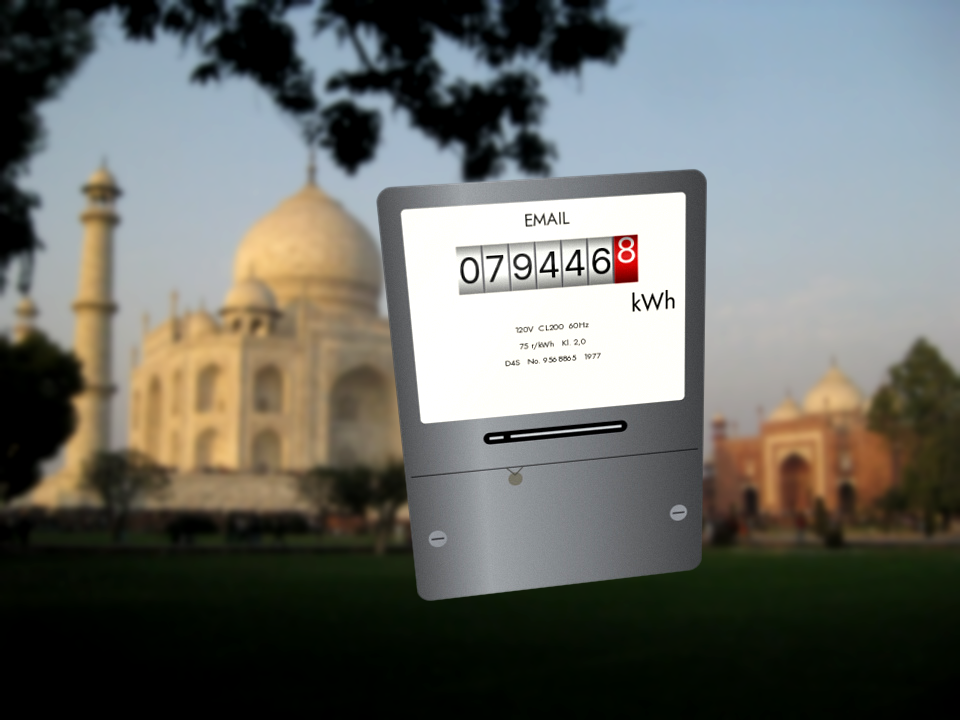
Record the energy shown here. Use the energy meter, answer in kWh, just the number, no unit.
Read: 79446.8
